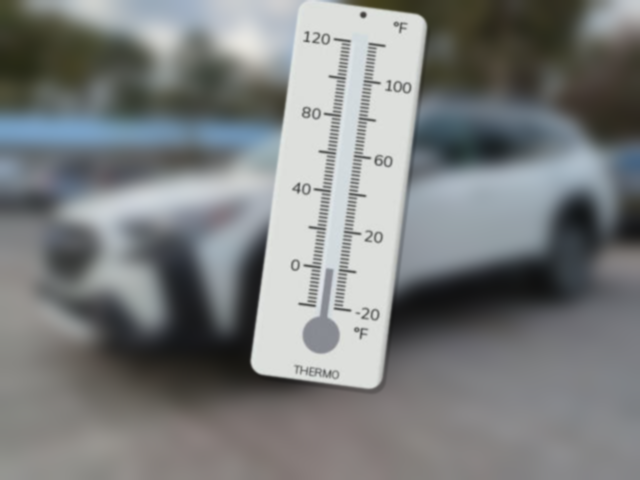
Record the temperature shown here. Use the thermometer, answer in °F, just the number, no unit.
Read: 0
